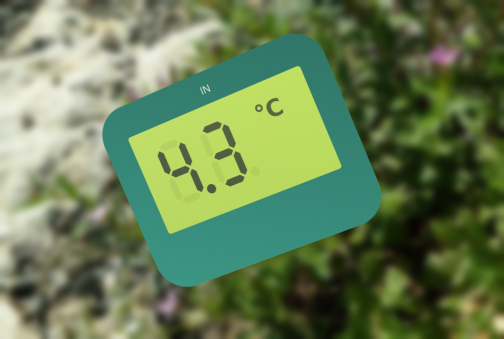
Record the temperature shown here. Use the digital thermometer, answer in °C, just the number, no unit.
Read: 4.3
